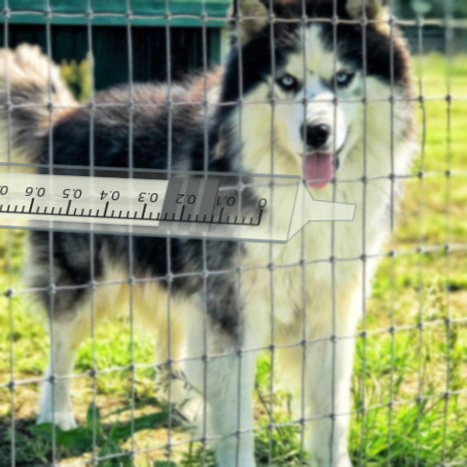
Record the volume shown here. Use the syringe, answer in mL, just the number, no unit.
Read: 0.12
